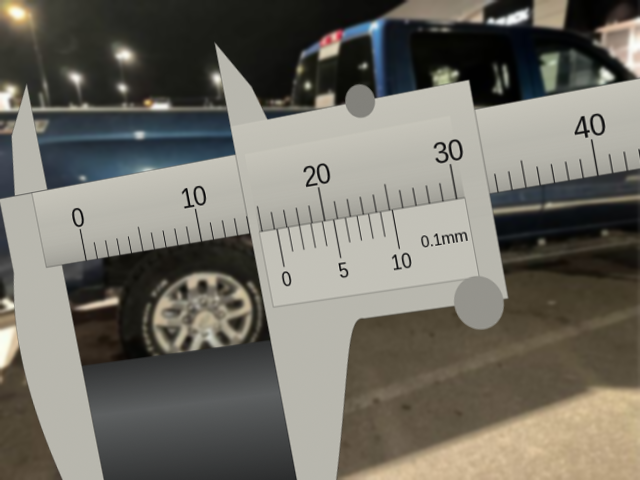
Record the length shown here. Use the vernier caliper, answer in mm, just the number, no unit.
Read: 16.2
